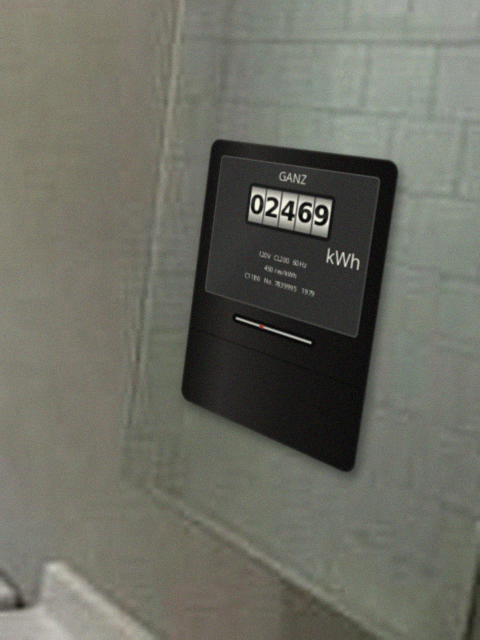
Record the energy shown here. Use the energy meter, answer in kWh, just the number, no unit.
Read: 2469
